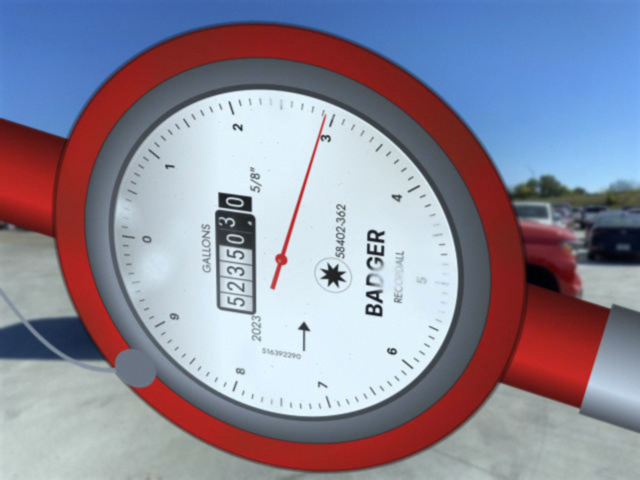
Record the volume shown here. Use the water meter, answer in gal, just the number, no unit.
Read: 5235032.9
